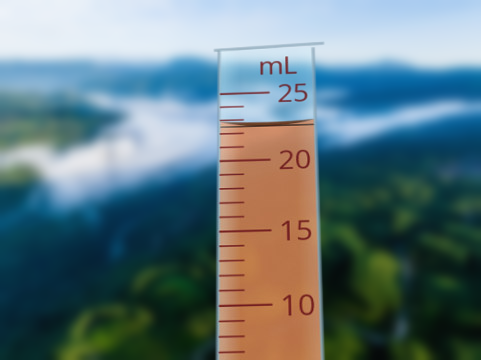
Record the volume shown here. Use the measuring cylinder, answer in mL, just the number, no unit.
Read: 22.5
